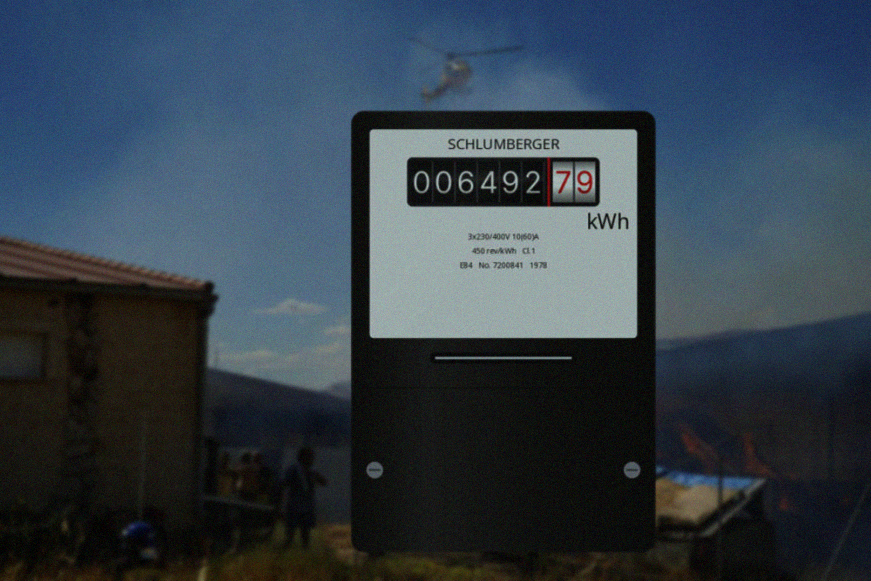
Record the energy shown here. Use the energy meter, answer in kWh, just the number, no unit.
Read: 6492.79
